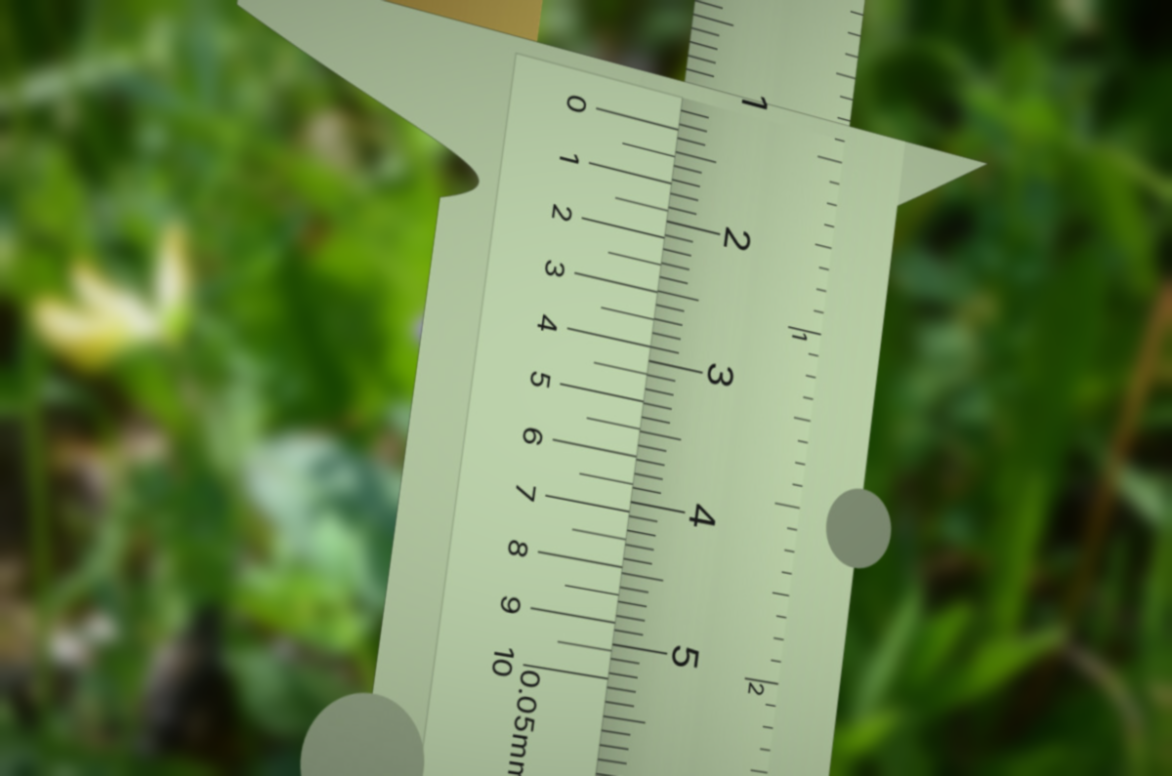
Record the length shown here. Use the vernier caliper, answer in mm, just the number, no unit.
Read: 13.4
